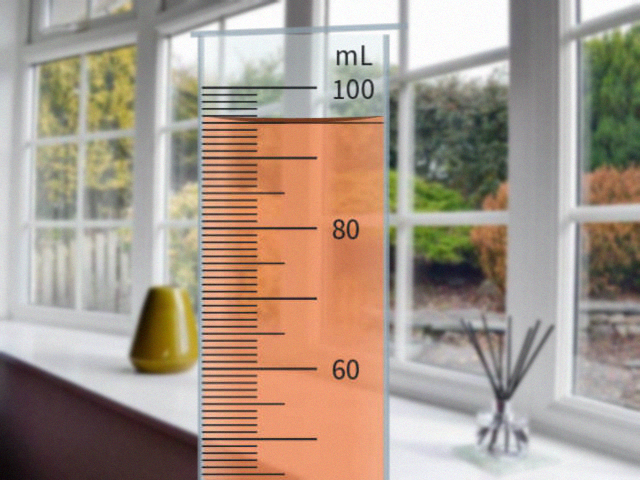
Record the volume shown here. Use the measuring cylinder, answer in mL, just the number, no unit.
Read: 95
